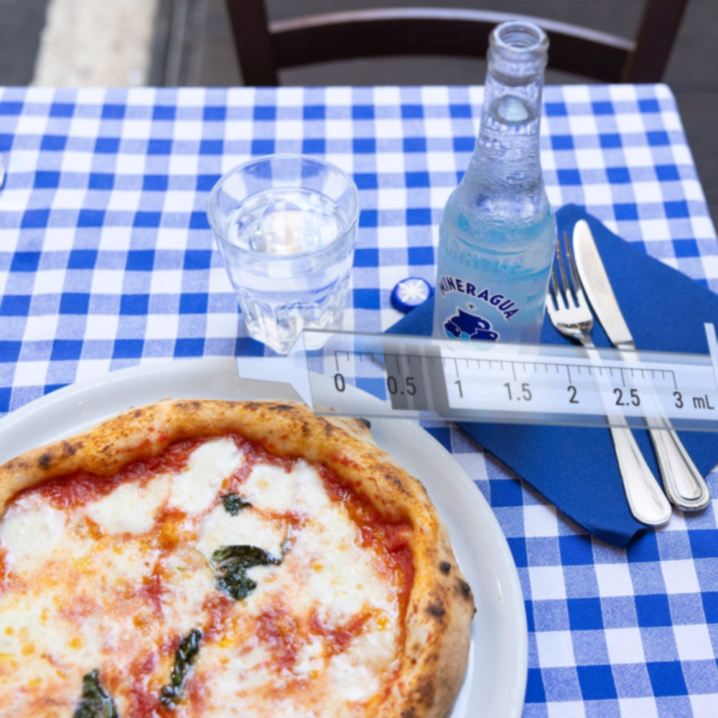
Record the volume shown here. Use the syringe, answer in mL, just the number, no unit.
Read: 0.4
